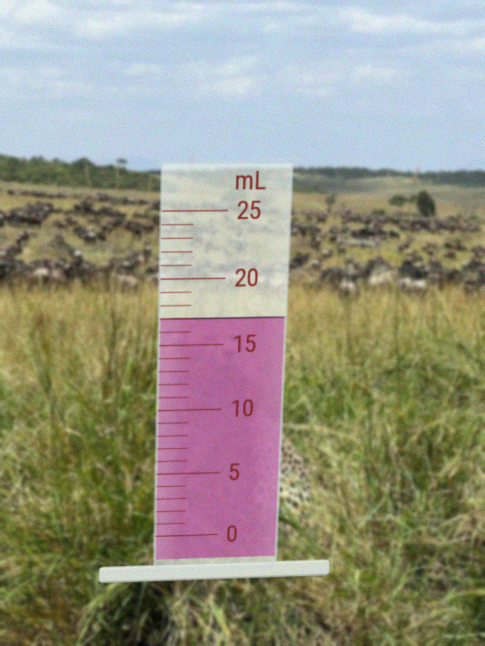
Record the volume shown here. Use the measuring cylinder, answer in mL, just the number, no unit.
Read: 17
